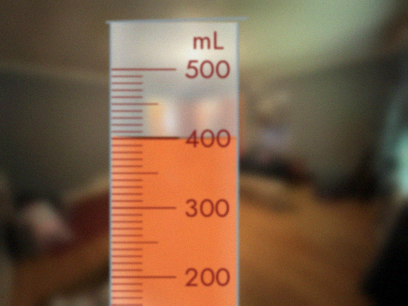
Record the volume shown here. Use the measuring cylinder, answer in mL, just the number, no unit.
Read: 400
